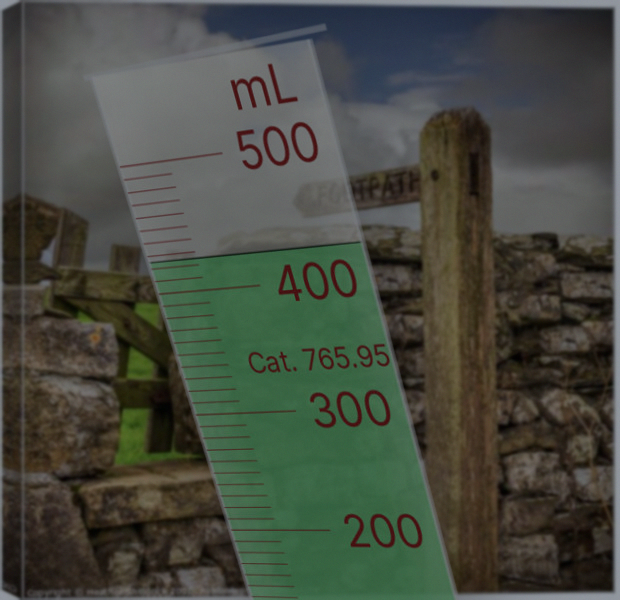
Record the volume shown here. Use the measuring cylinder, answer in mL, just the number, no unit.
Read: 425
